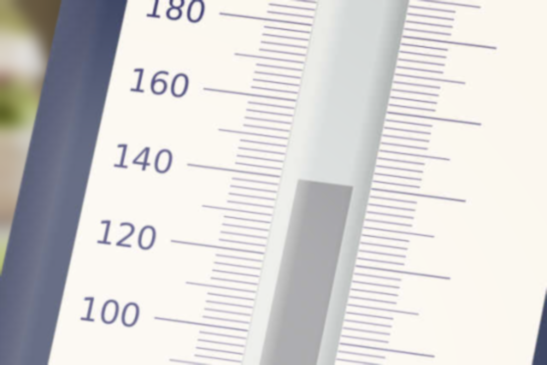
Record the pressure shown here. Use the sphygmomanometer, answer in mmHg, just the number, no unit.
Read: 140
